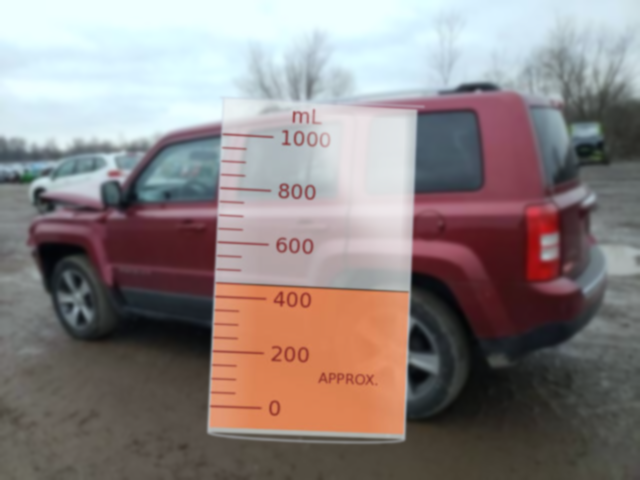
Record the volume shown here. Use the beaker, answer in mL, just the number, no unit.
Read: 450
